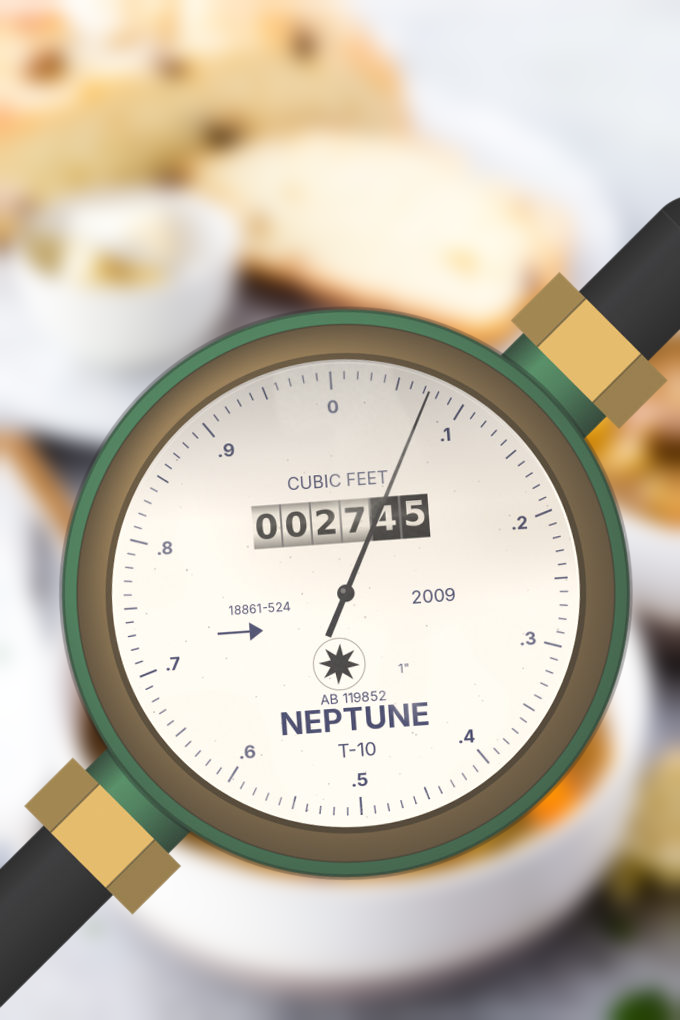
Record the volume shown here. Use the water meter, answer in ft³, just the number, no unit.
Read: 2745.07
